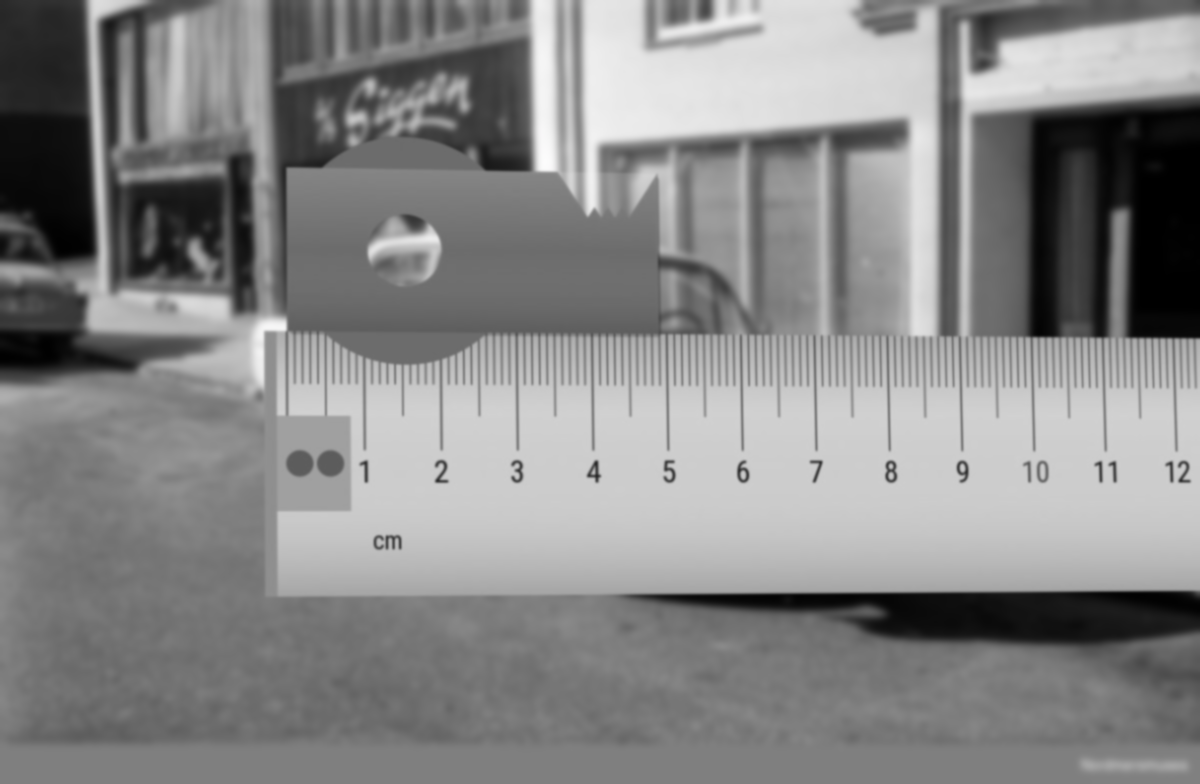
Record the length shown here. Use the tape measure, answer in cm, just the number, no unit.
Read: 4.9
